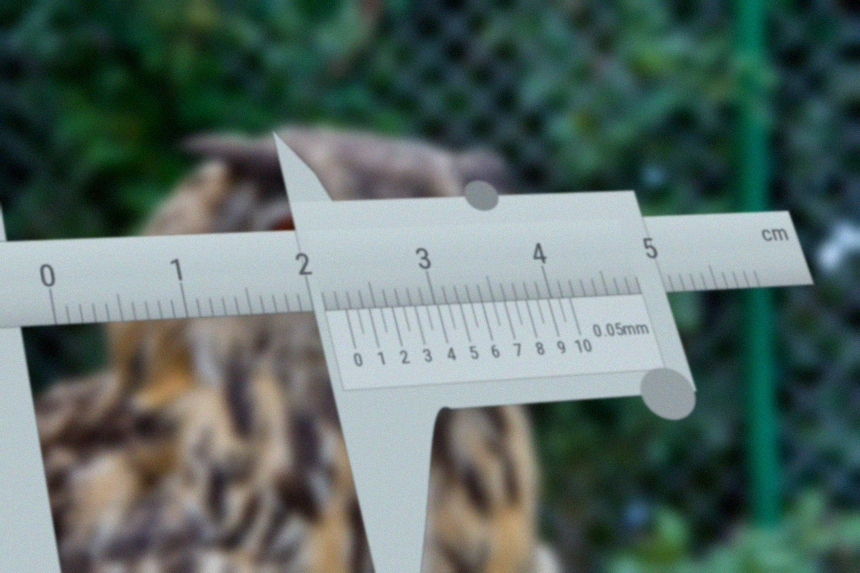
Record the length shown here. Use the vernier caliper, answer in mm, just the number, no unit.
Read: 22.6
